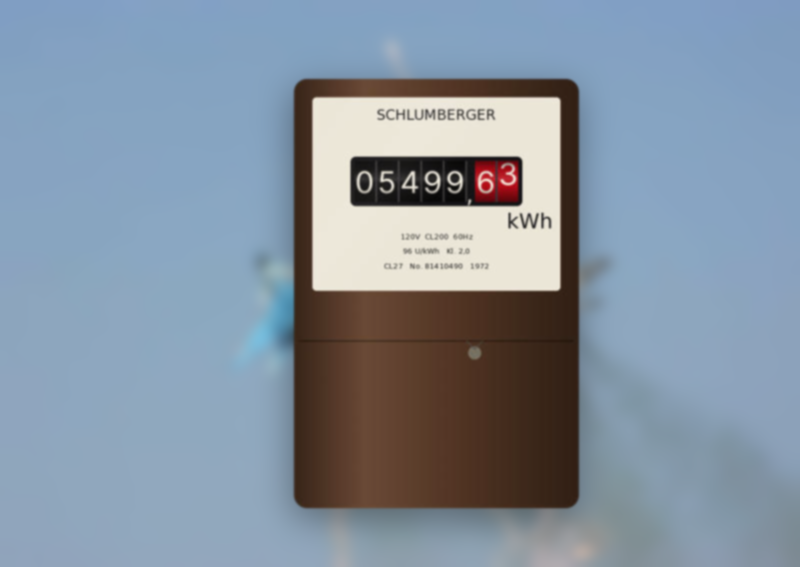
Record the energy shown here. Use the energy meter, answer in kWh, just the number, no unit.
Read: 5499.63
